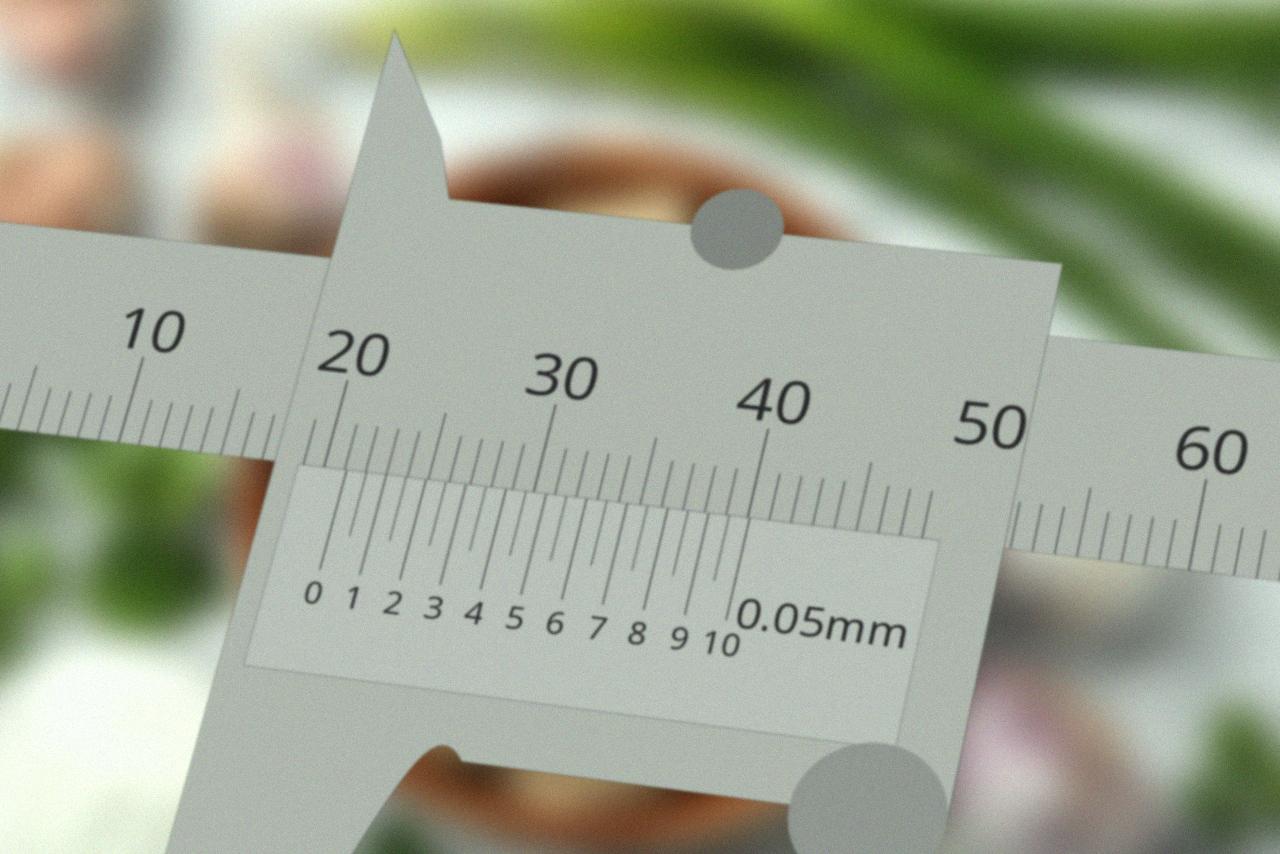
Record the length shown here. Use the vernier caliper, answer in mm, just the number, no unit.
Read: 21.1
